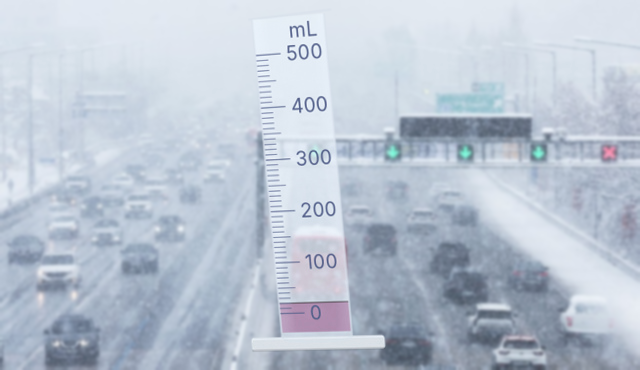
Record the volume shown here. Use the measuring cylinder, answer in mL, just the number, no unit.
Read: 20
